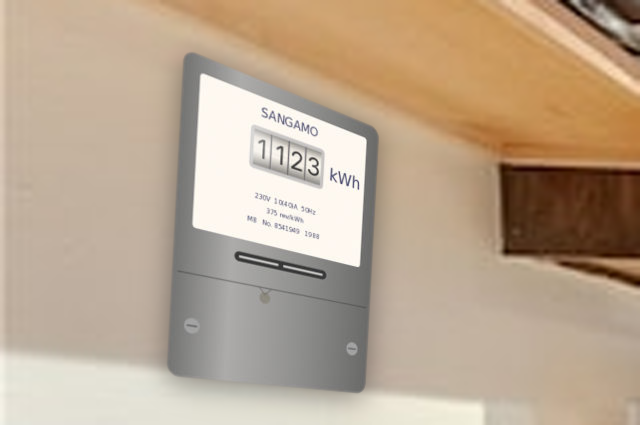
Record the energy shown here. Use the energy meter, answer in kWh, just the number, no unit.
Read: 1123
